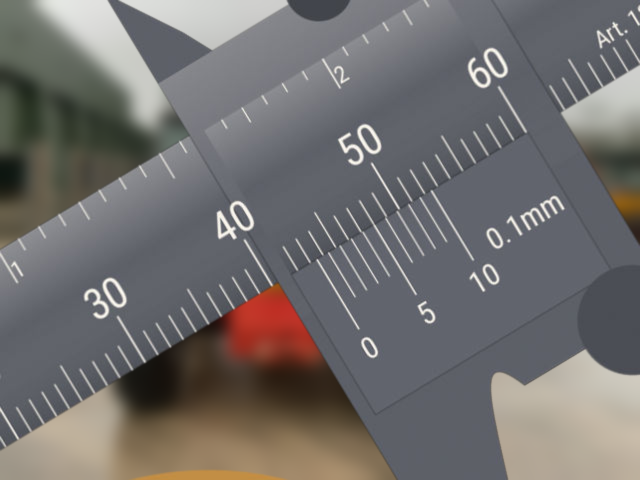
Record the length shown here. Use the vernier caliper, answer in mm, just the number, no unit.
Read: 43.5
